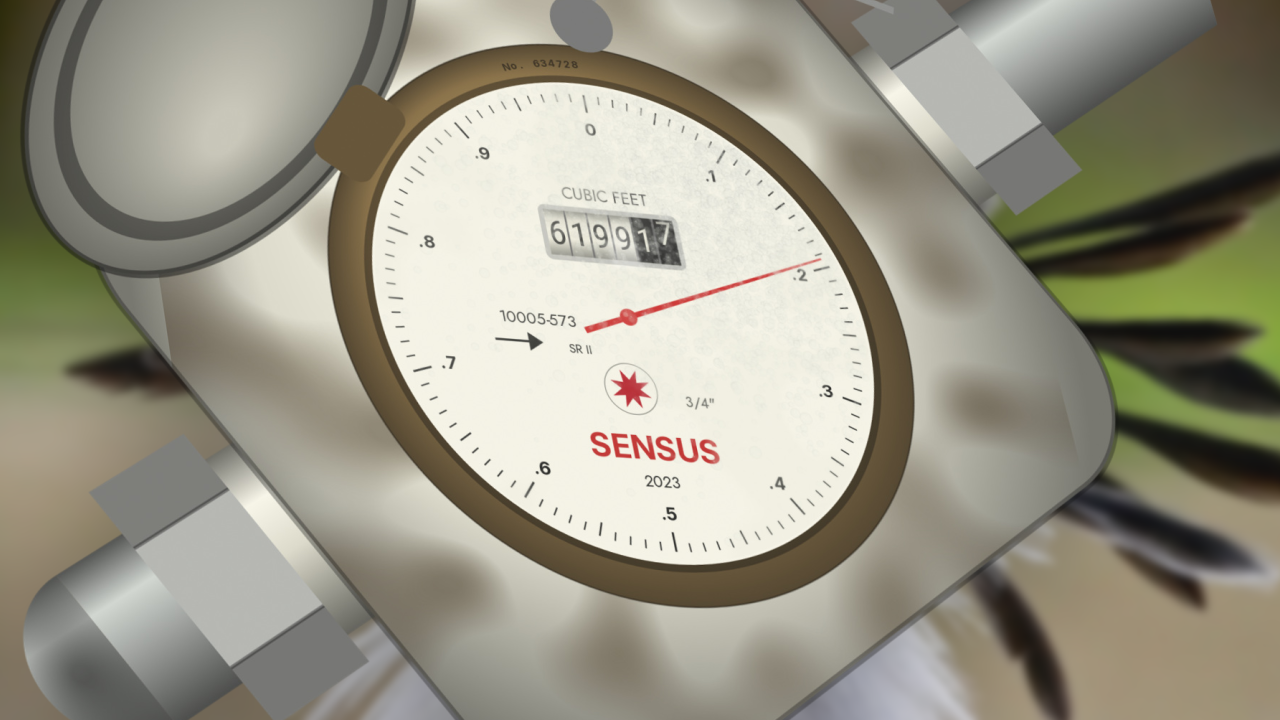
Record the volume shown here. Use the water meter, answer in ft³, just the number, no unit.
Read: 619917.19
